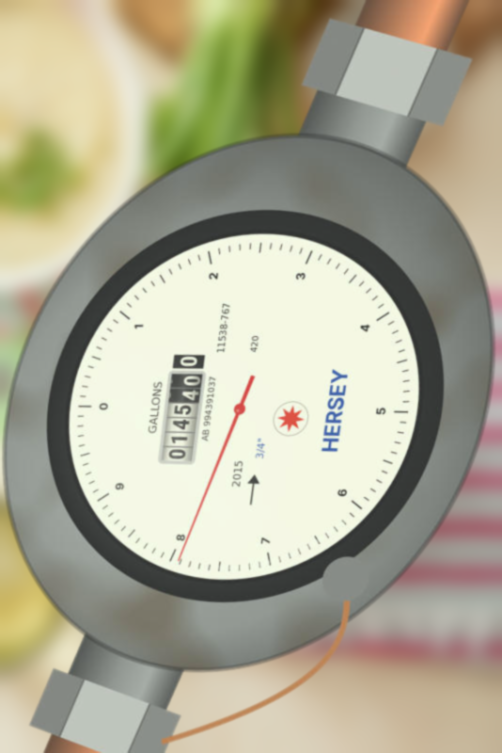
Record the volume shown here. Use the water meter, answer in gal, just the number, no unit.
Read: 145397.9
